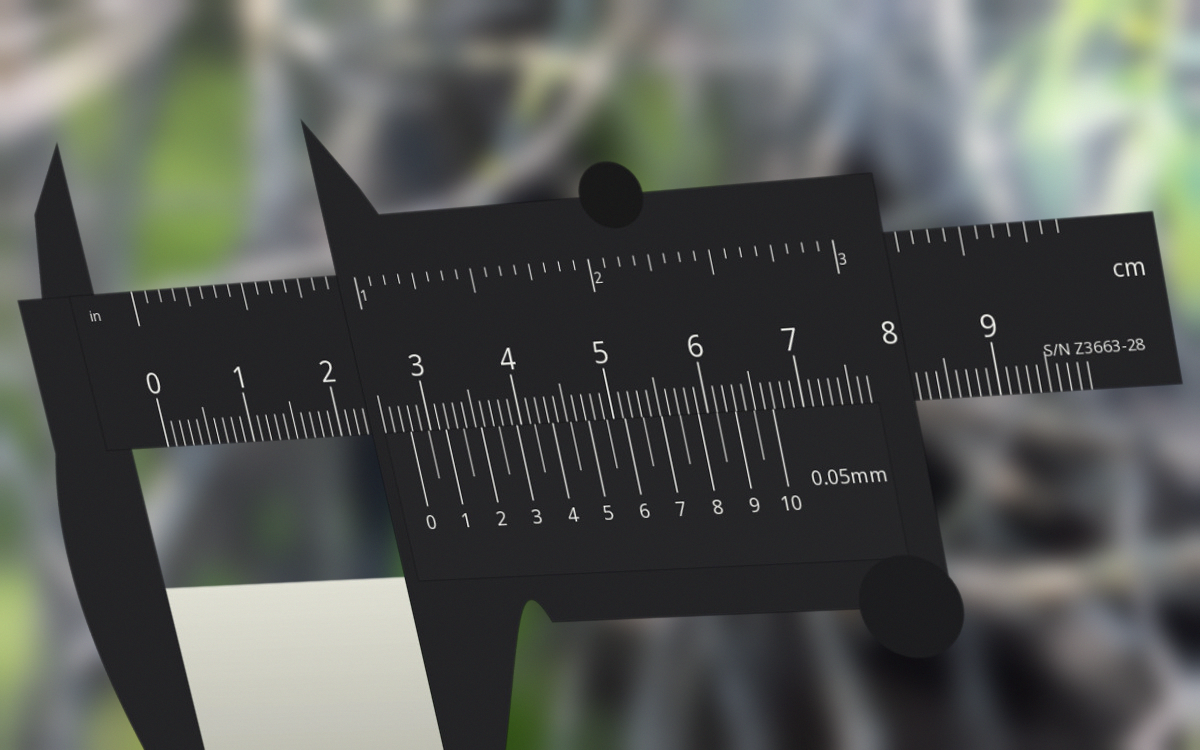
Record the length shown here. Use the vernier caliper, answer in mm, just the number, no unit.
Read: 27.8
